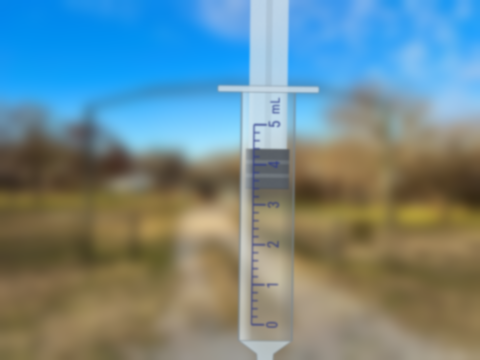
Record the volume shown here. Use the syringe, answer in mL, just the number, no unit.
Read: 3.4
